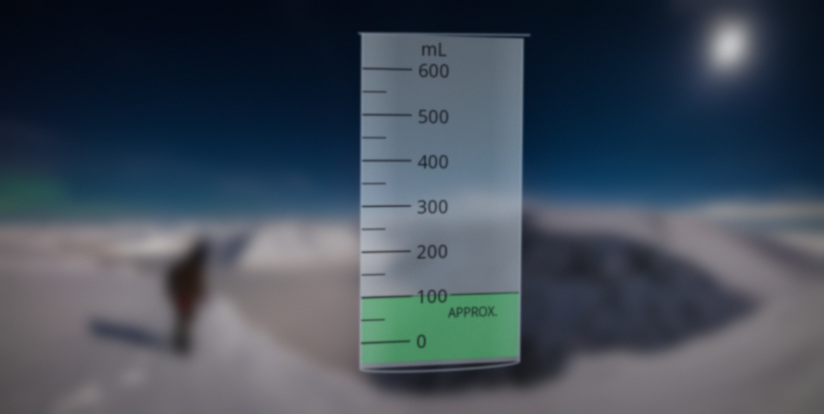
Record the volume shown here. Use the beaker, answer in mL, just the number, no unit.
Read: 100
